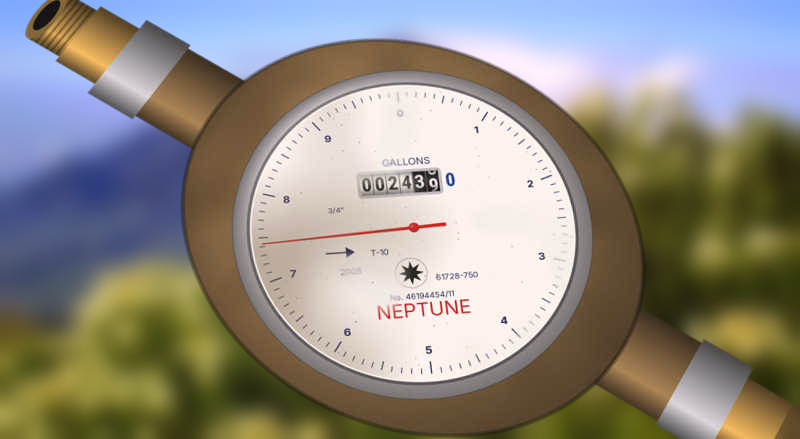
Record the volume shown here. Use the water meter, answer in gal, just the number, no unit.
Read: 24387.4
